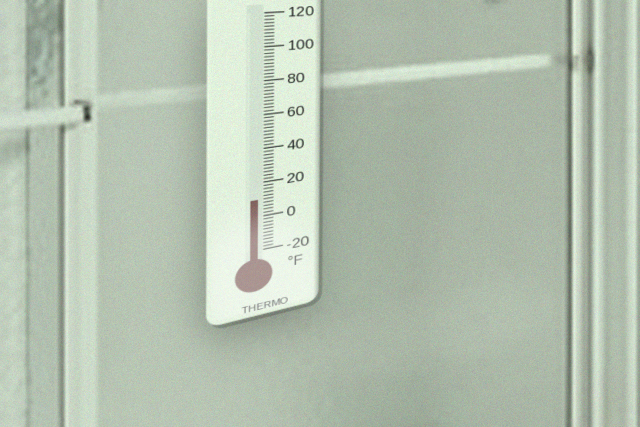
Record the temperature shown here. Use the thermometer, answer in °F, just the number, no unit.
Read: 10
